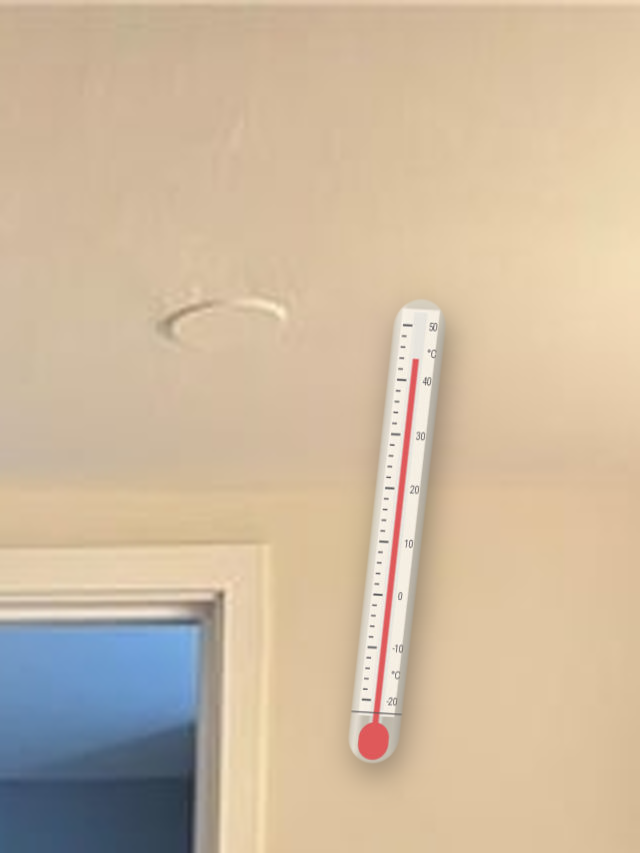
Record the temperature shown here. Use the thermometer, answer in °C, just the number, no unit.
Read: 44
